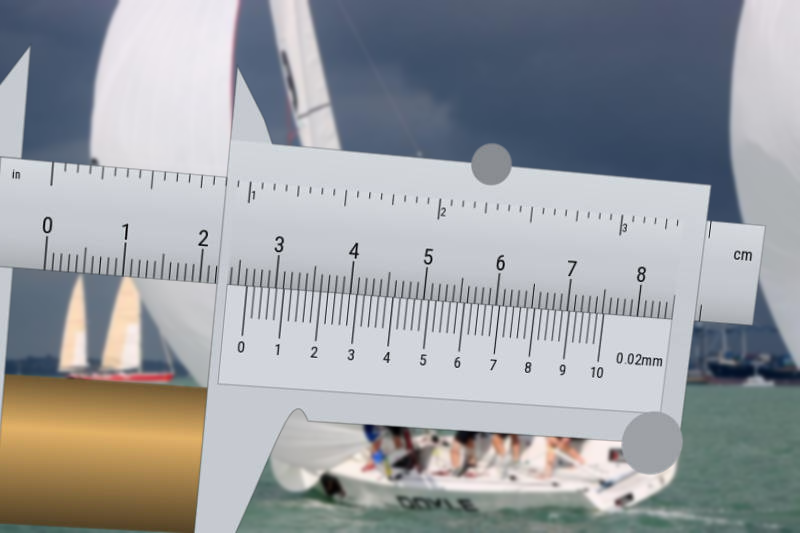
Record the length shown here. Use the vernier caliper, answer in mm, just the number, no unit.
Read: 26.2
